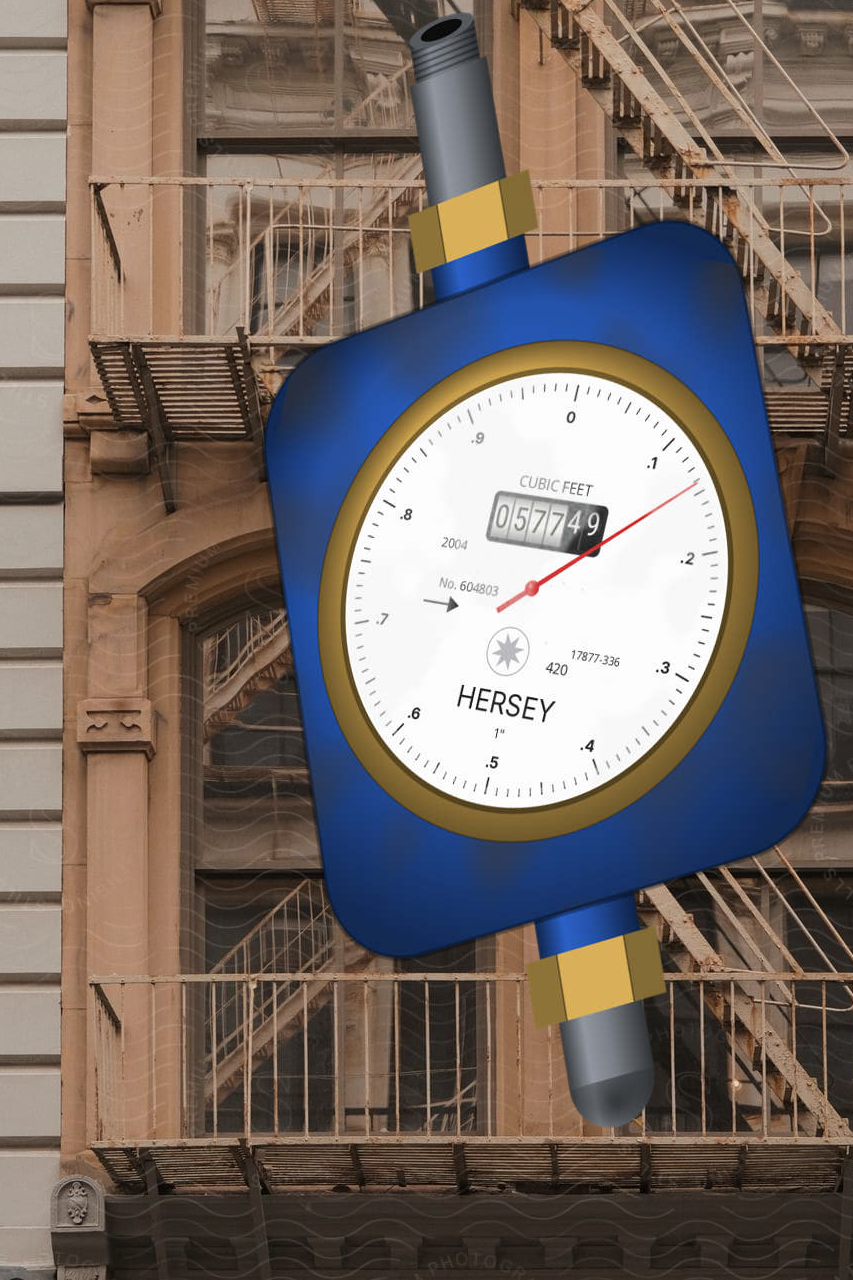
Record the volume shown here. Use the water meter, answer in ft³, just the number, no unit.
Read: 57749.14
